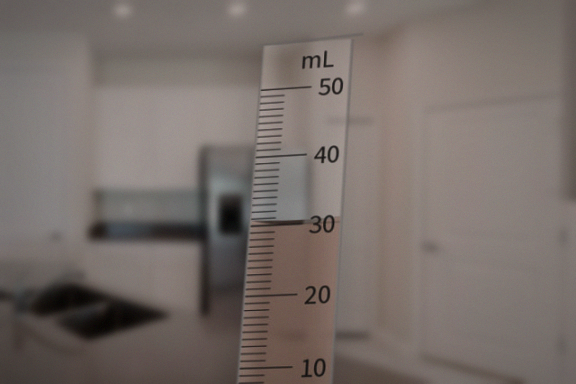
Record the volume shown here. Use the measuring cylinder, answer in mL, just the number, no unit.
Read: 30
